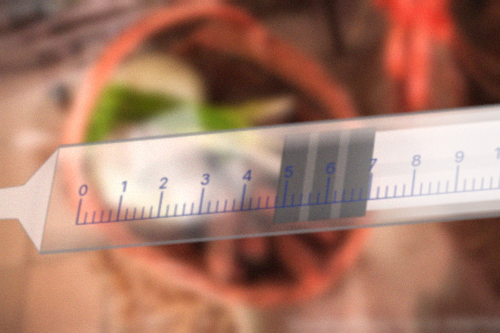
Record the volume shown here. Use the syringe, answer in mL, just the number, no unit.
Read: 4.8
